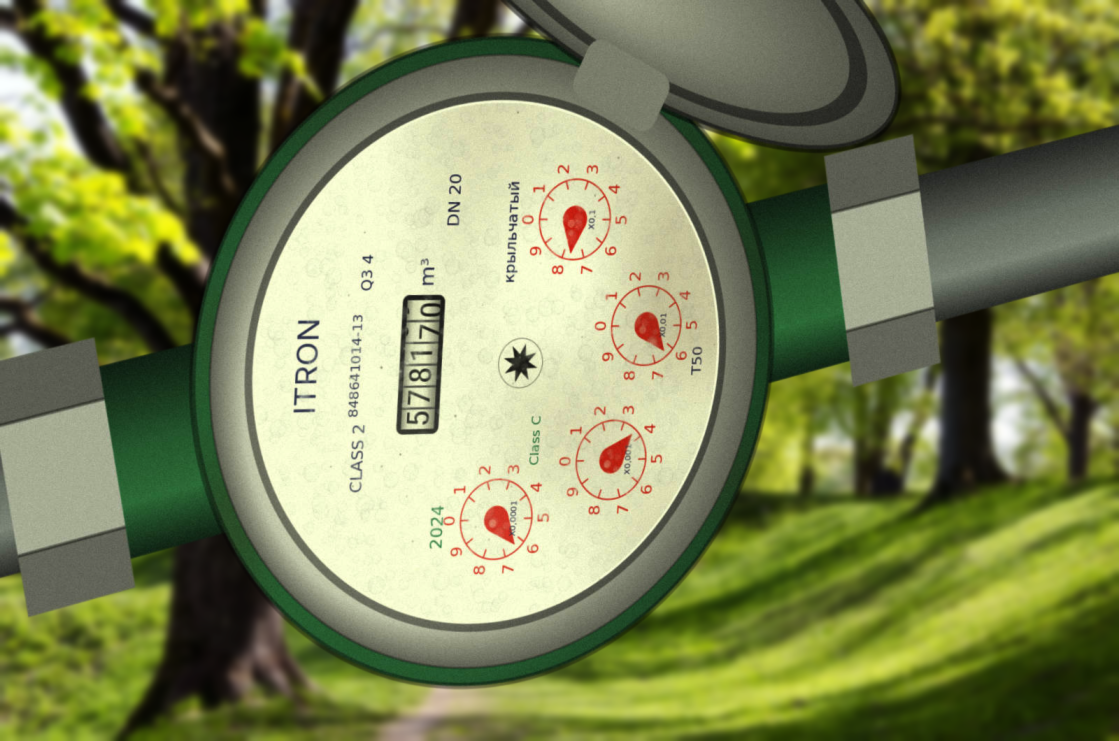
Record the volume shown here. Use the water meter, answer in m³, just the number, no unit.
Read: 578169.7636
